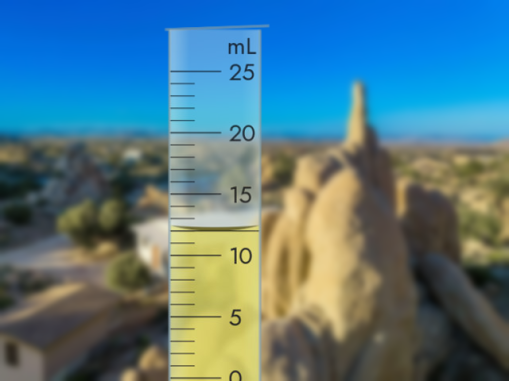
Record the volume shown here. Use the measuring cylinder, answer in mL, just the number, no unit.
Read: 12
